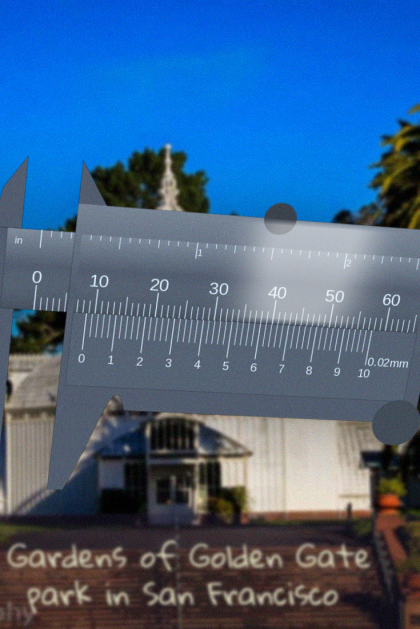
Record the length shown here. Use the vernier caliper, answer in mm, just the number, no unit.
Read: 8.6
